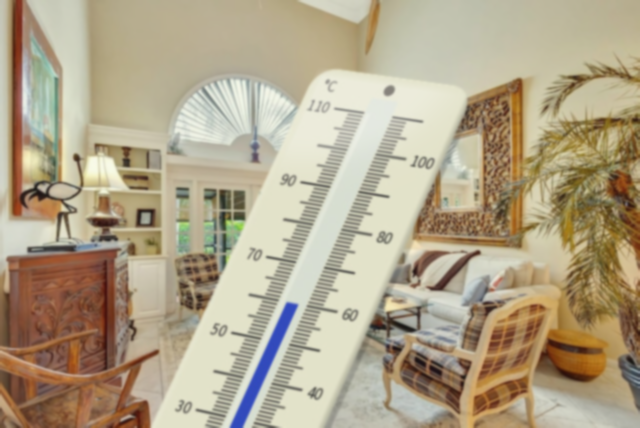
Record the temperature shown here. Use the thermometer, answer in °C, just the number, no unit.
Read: 60
